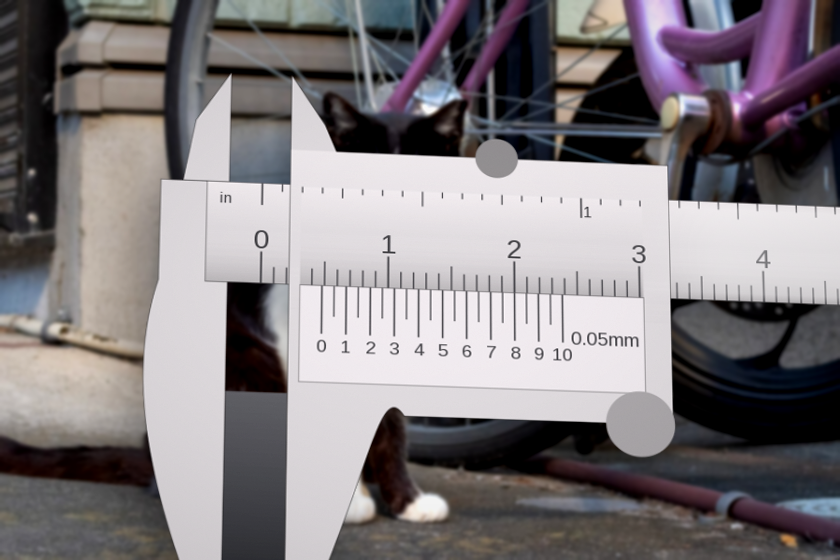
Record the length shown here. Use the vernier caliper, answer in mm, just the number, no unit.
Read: 4.8
